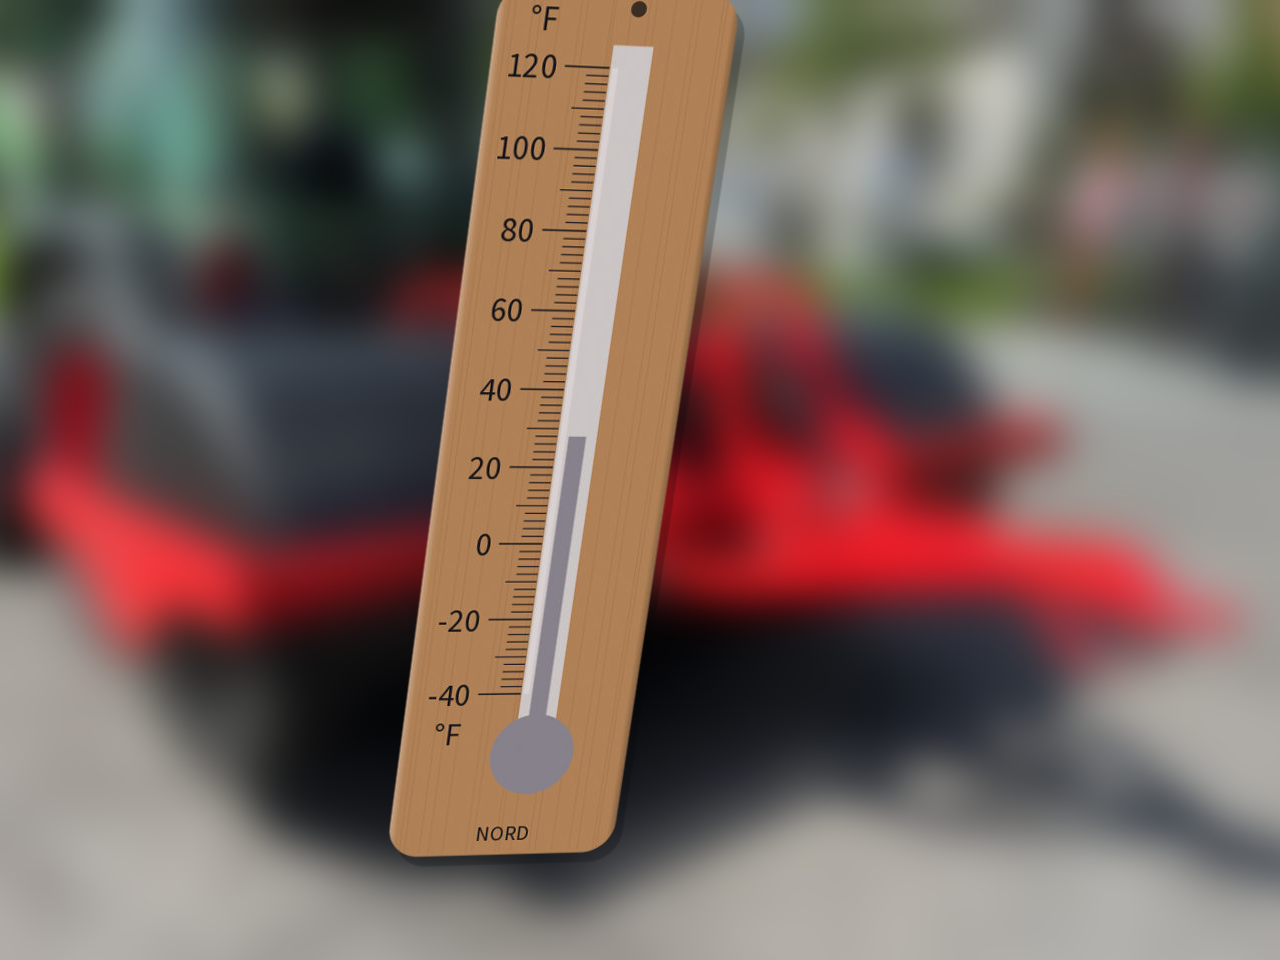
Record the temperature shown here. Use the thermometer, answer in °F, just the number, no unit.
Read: 28
